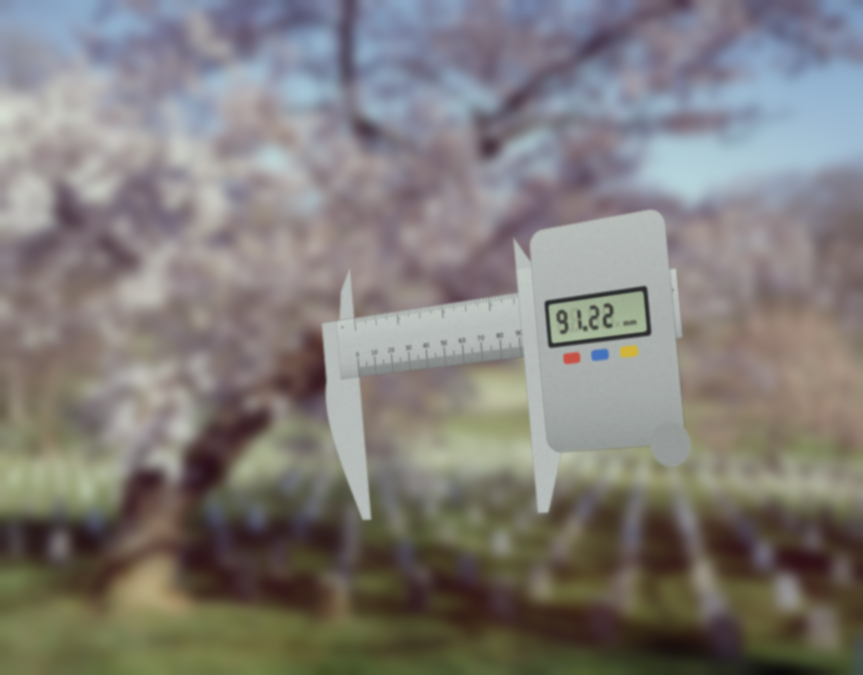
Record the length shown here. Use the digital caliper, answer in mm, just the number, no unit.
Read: 91.22
